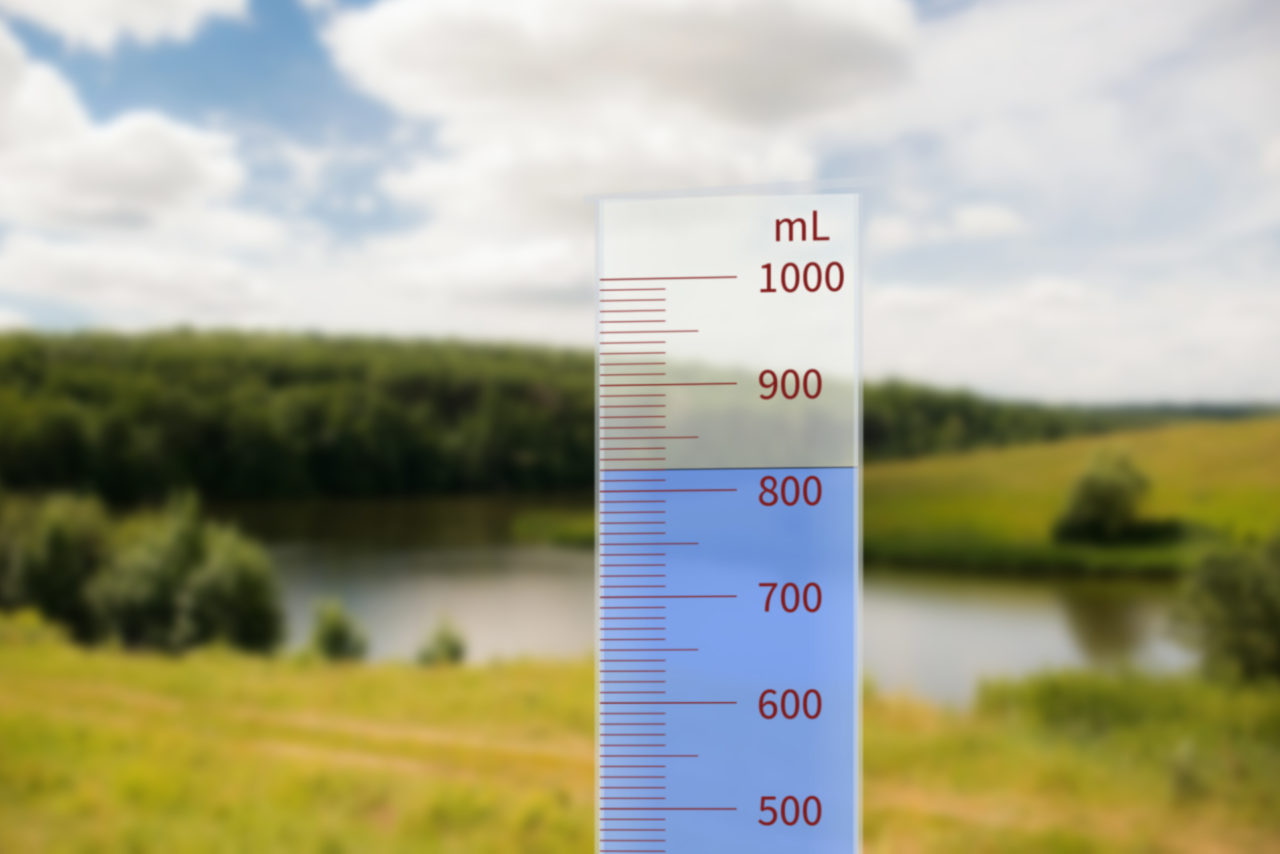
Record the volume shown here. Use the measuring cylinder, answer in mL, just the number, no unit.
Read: 820
